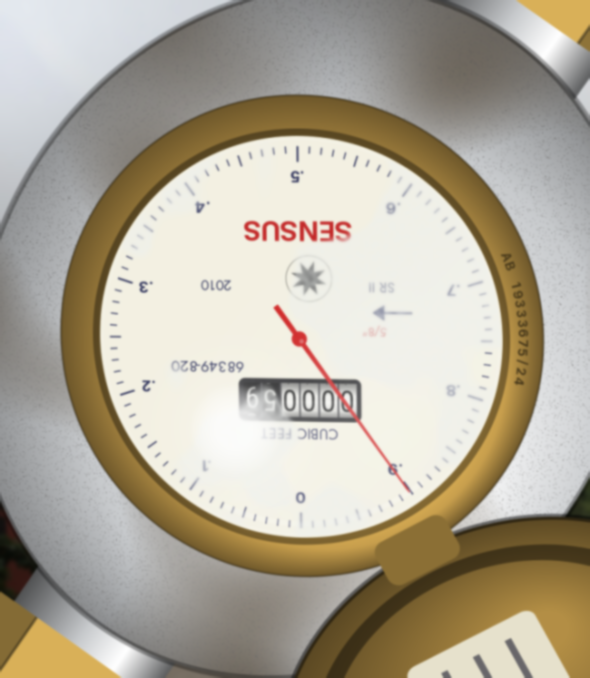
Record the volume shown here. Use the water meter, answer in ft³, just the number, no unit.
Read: 58.90
